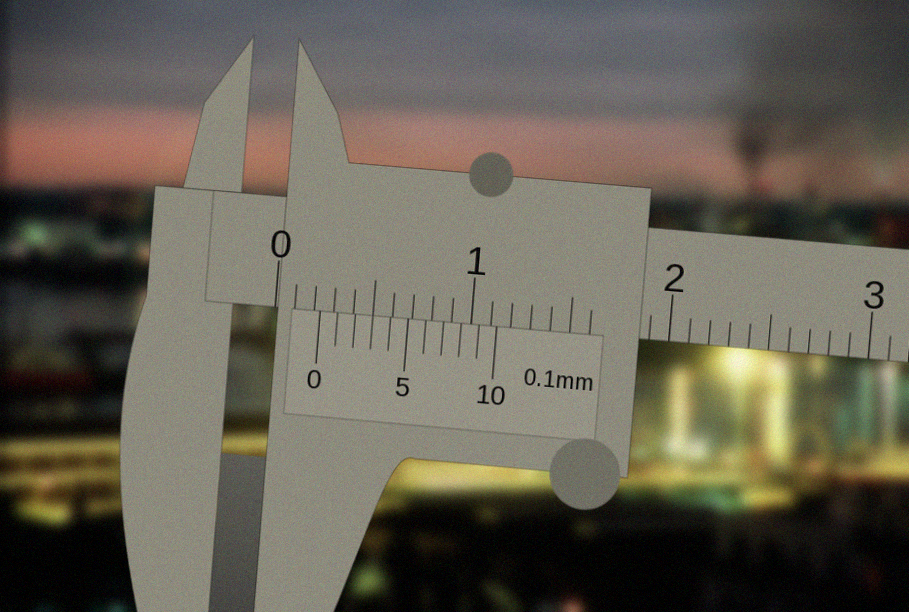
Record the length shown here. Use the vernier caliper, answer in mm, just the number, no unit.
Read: 2.3
